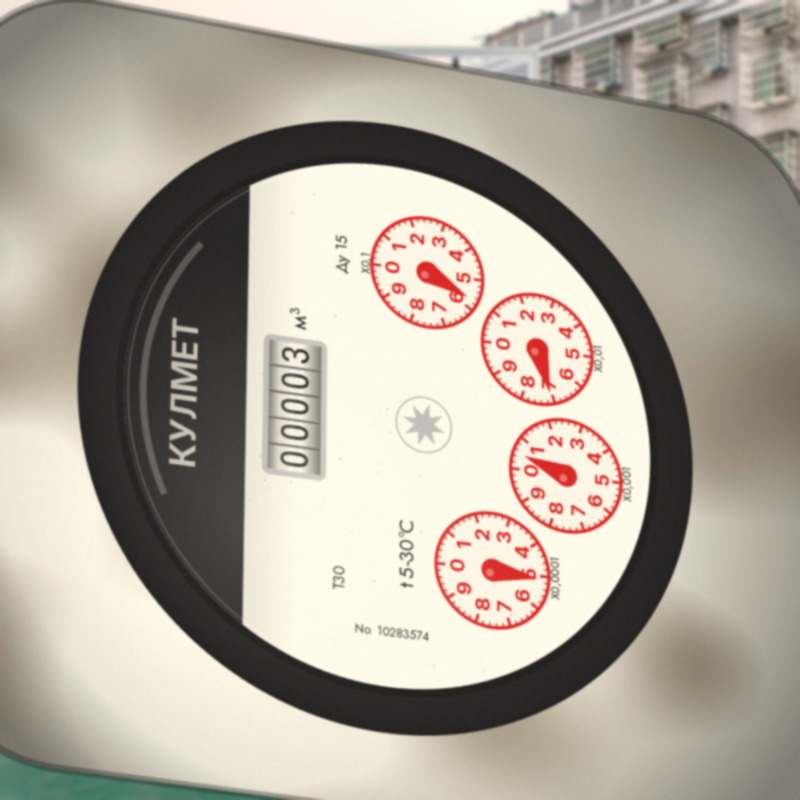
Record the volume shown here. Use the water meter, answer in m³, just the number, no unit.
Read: 3.5705
